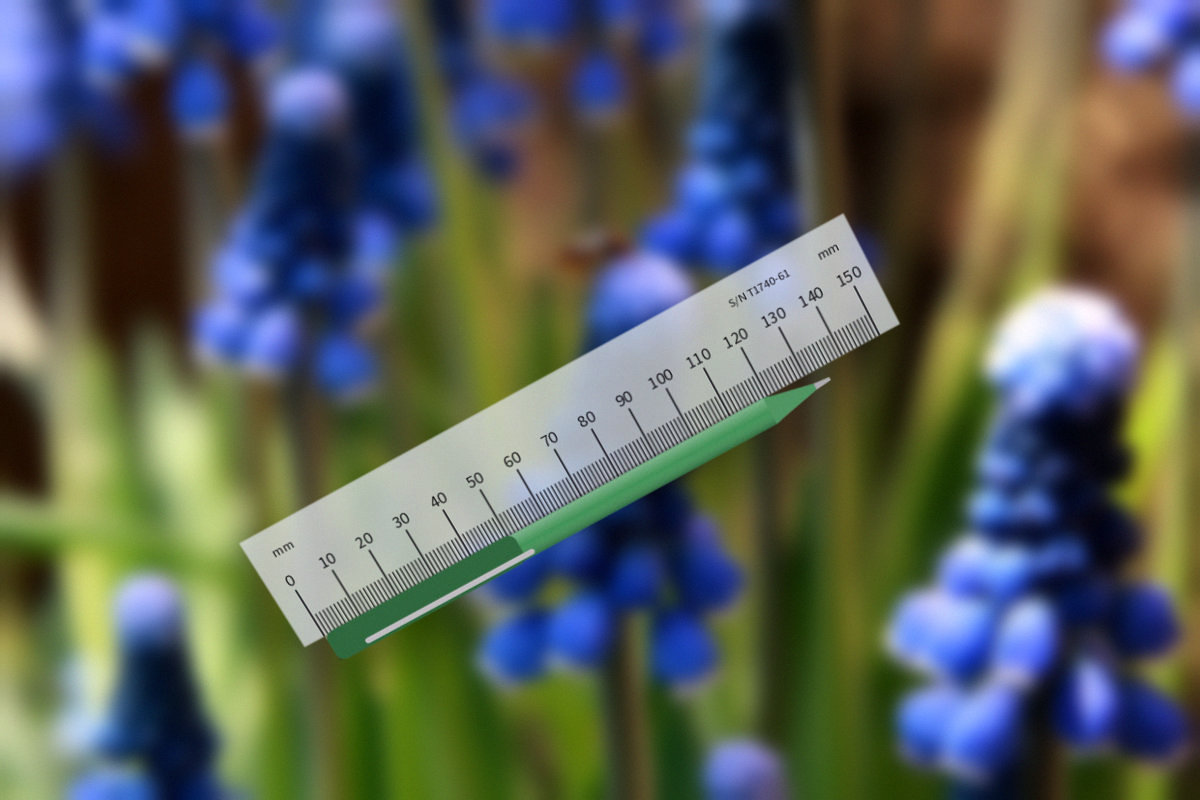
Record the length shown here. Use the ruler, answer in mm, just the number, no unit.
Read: 135
